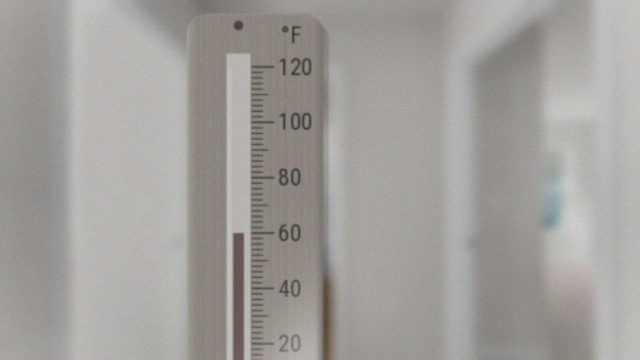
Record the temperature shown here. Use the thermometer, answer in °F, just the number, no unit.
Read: 60
